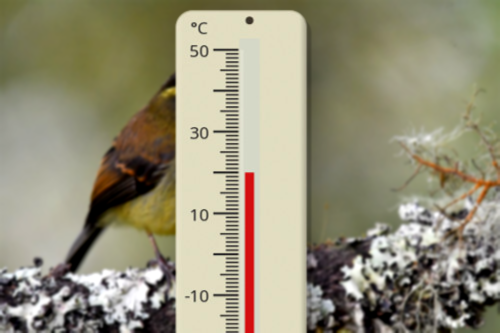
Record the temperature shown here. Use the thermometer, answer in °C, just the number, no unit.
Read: 20
